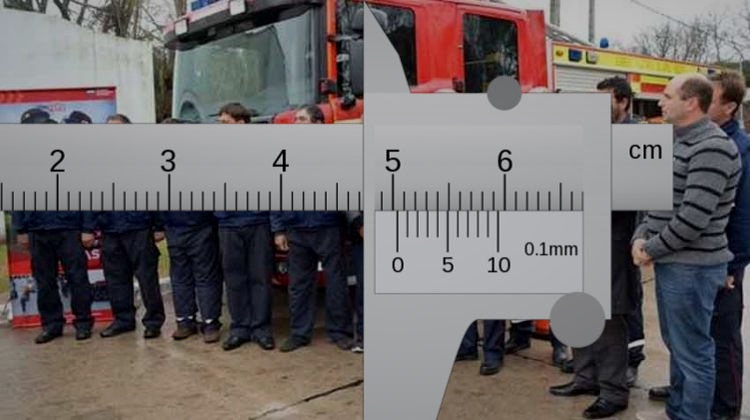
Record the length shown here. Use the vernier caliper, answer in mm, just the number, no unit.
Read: 50.4
